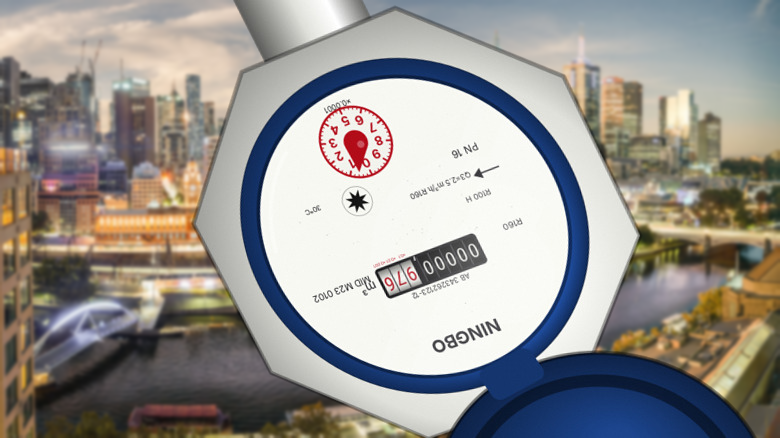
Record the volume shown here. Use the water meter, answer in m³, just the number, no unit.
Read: 0.9760
